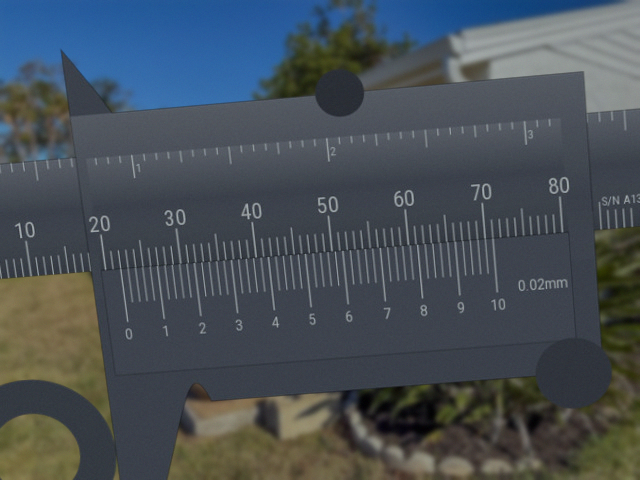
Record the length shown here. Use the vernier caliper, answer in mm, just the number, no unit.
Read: 22.0
